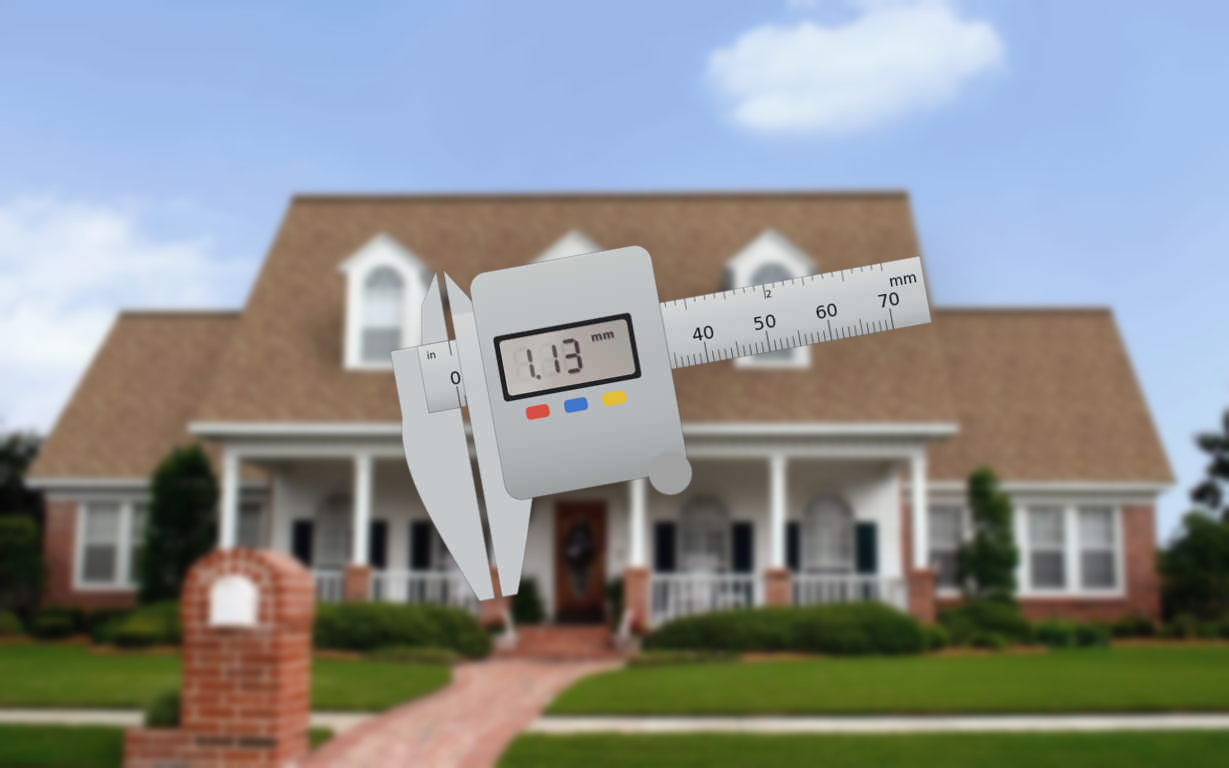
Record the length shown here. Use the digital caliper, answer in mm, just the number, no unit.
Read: 1.13
